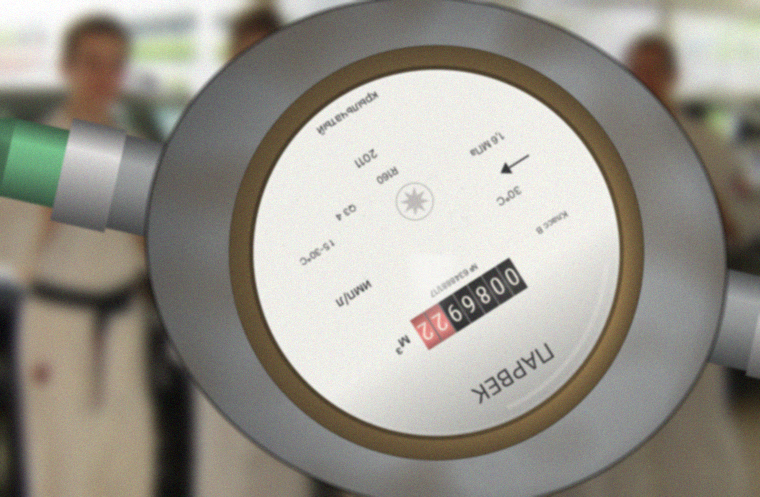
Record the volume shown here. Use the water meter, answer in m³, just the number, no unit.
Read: 869.22
